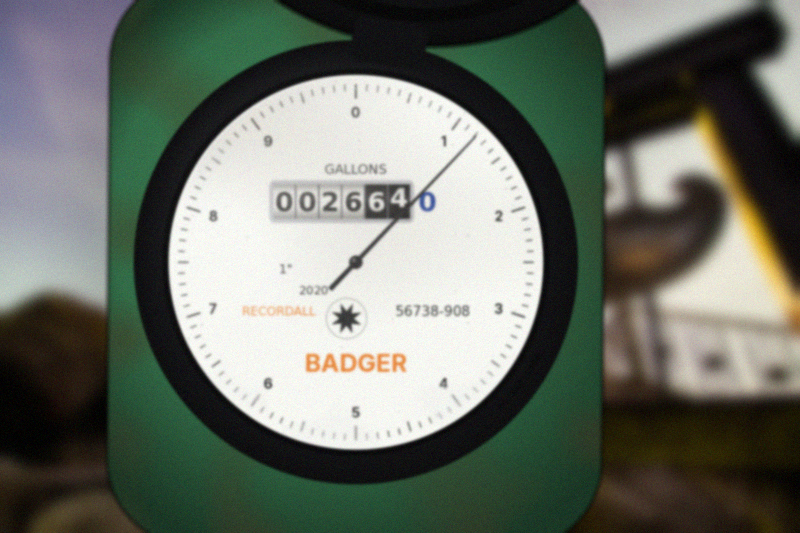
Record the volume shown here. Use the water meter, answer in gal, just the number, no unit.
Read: 26641.2
